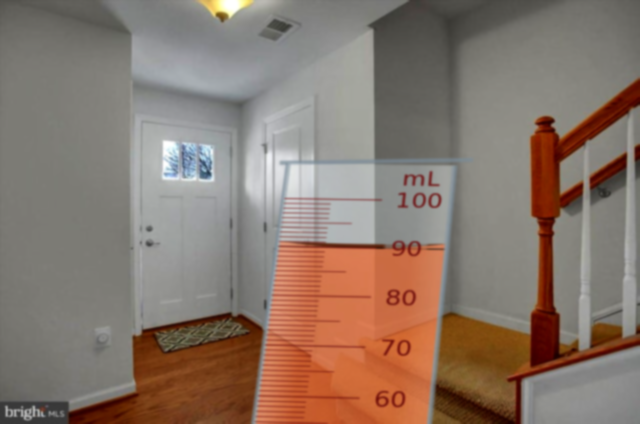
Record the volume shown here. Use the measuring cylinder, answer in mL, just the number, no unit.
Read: 90
